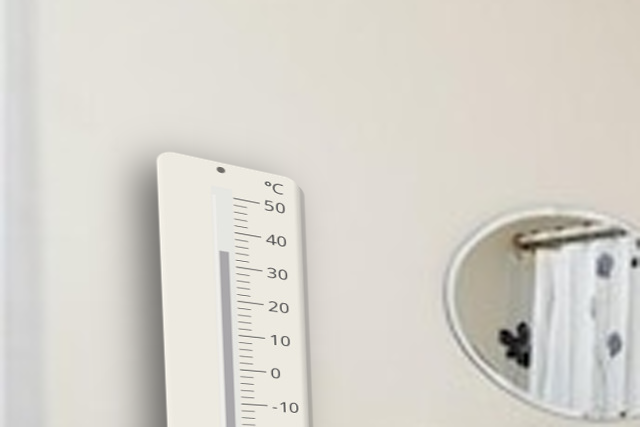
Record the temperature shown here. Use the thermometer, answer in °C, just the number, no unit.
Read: 34
